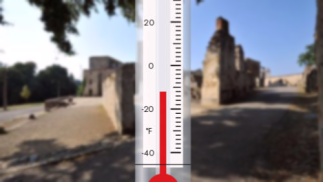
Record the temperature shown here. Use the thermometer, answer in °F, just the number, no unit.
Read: -12
